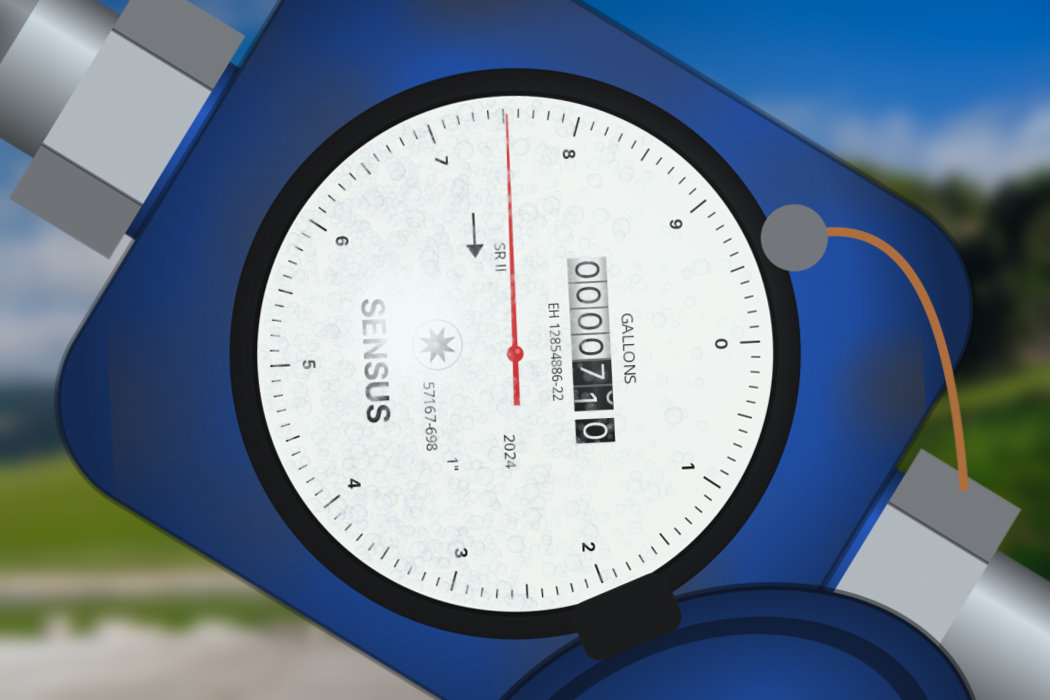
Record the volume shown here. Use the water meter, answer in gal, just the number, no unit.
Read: 707.5
